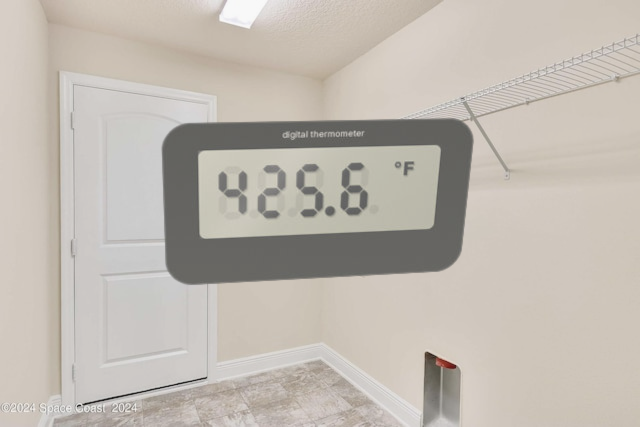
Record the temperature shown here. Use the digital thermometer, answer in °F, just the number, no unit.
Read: 425.6
